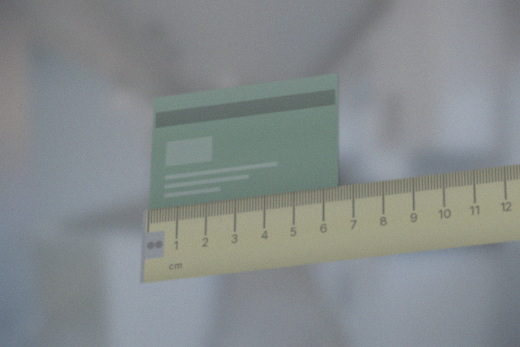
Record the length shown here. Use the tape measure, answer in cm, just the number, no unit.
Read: 6.5
